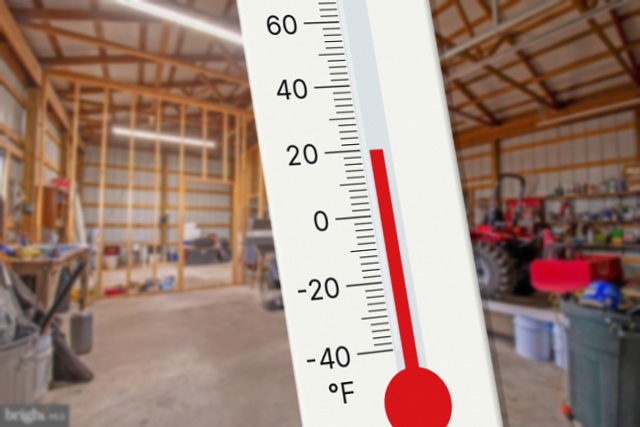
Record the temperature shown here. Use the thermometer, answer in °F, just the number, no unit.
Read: 20
